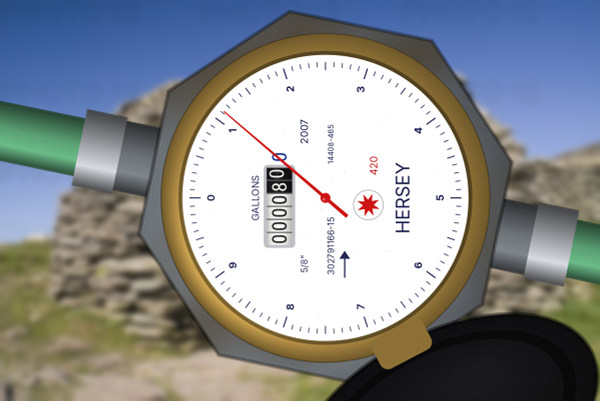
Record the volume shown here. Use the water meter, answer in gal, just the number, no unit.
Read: 801.1
